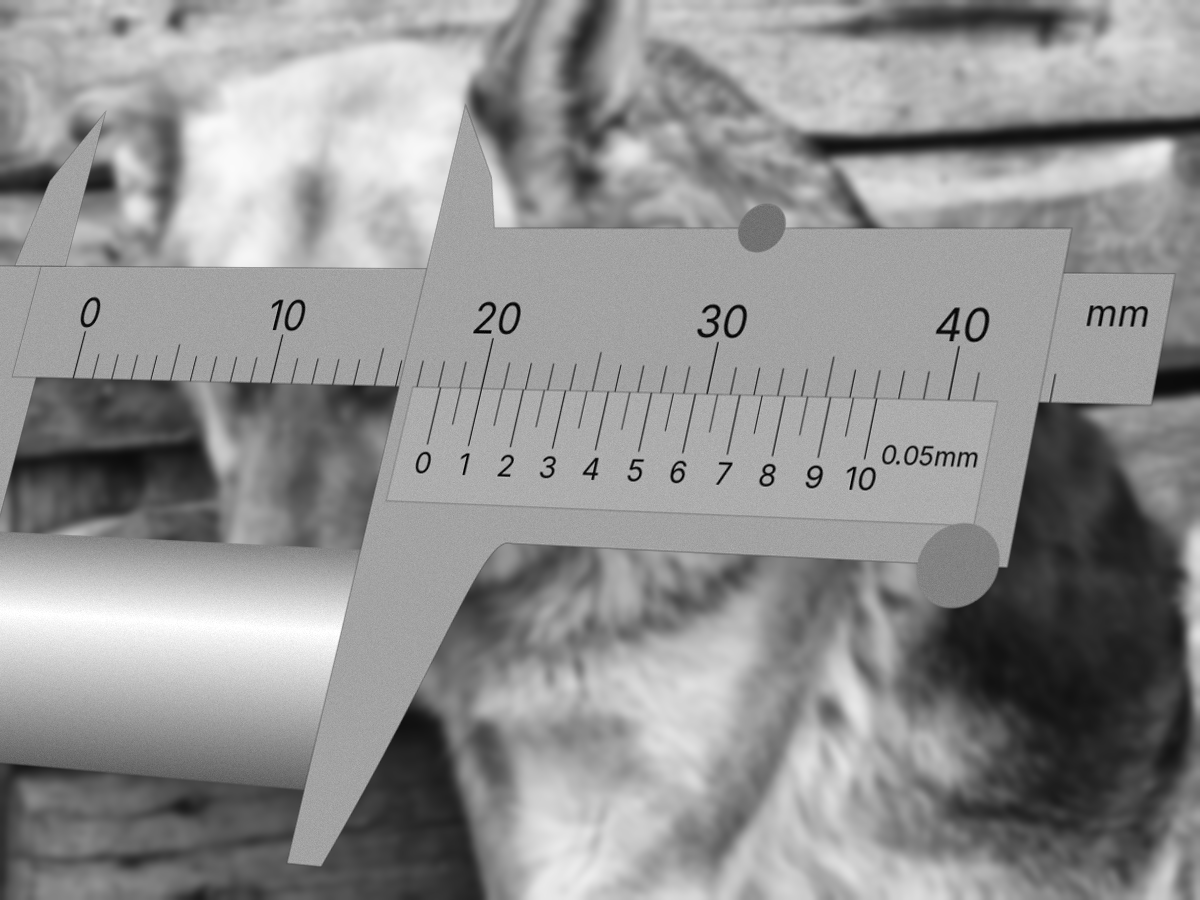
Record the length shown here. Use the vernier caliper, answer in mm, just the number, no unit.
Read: 18.1
